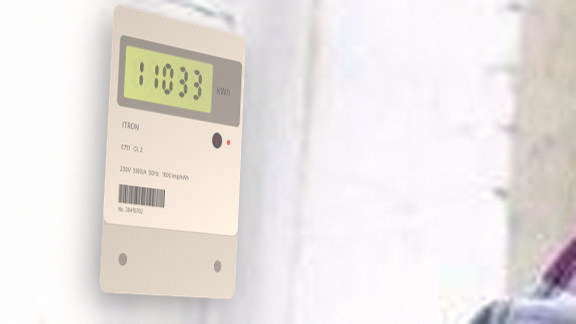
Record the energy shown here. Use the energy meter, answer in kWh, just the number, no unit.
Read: 11033
